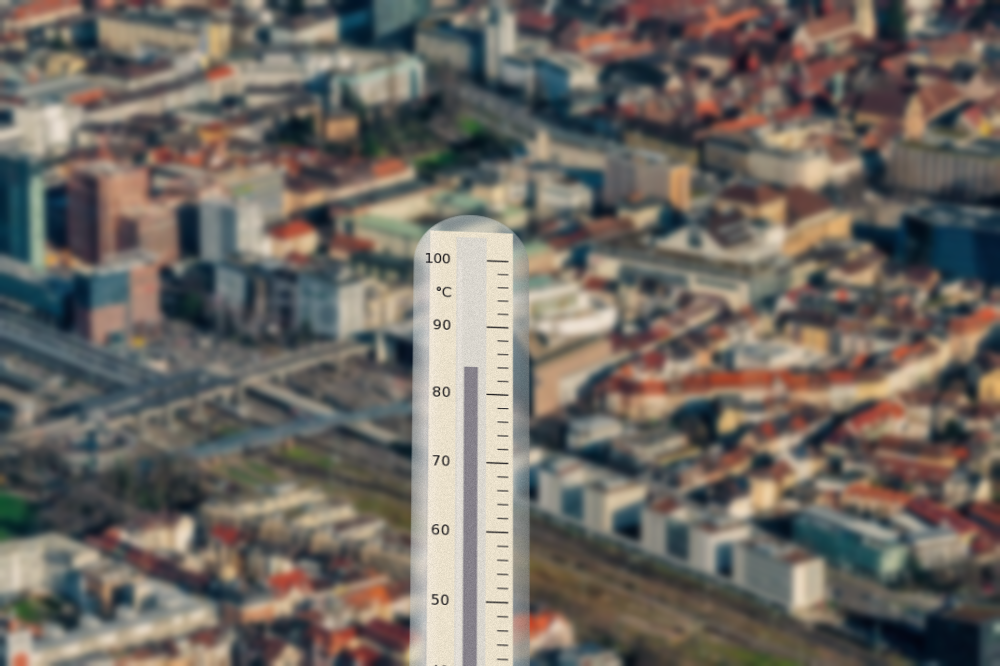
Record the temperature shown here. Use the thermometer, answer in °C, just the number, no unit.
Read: 84
